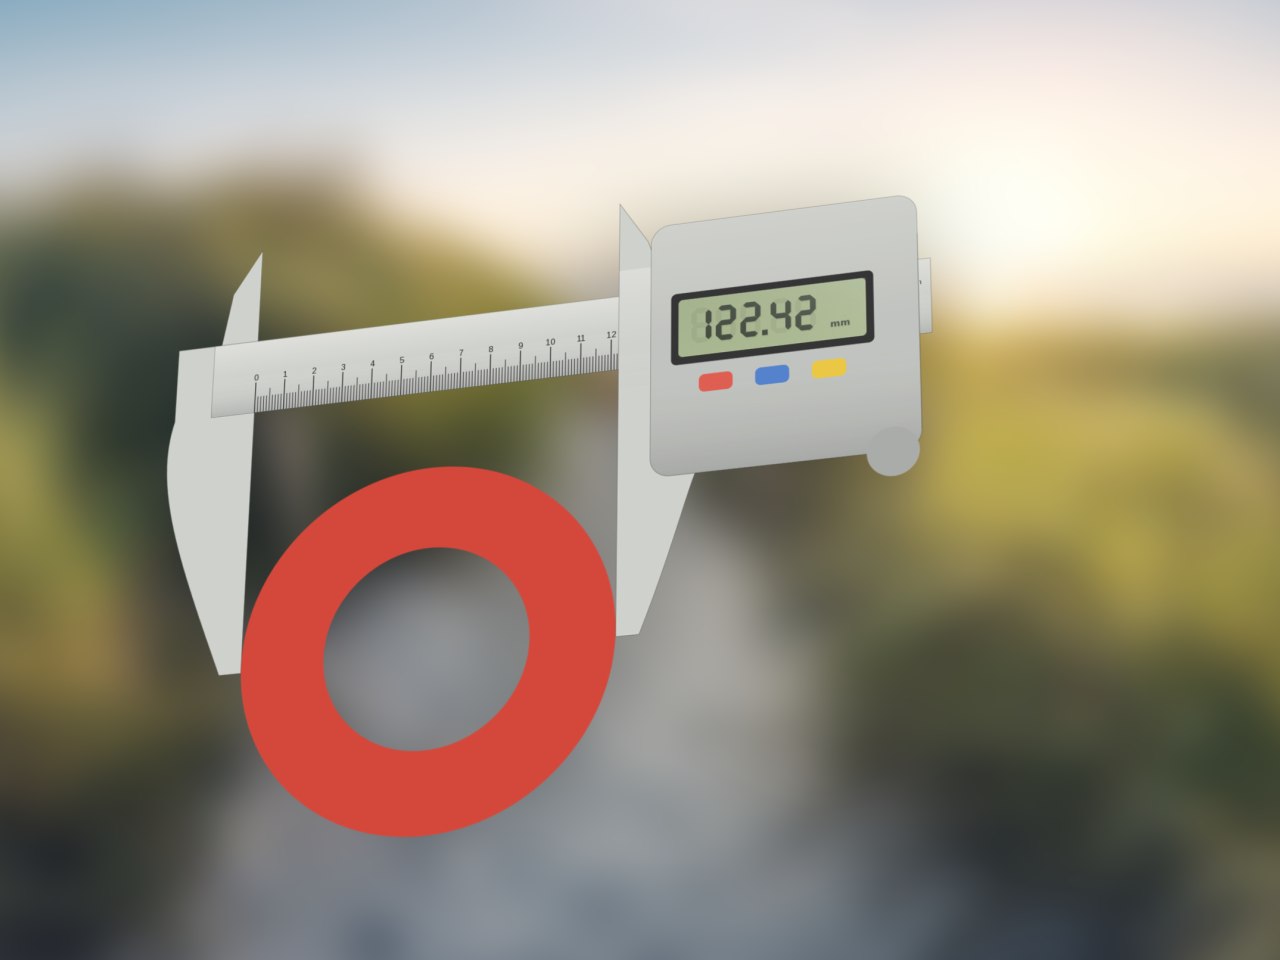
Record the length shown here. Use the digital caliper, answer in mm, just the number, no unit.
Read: 122.42
